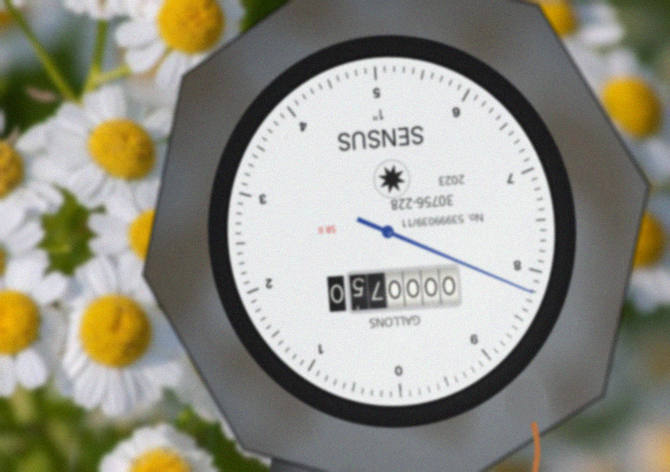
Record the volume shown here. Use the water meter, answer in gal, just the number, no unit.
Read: 748.2
